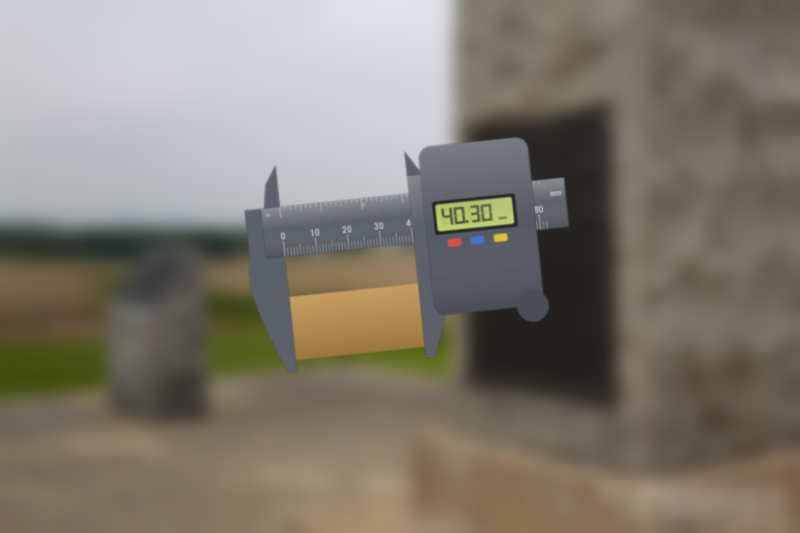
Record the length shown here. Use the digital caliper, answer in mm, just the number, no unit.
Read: 40.30
